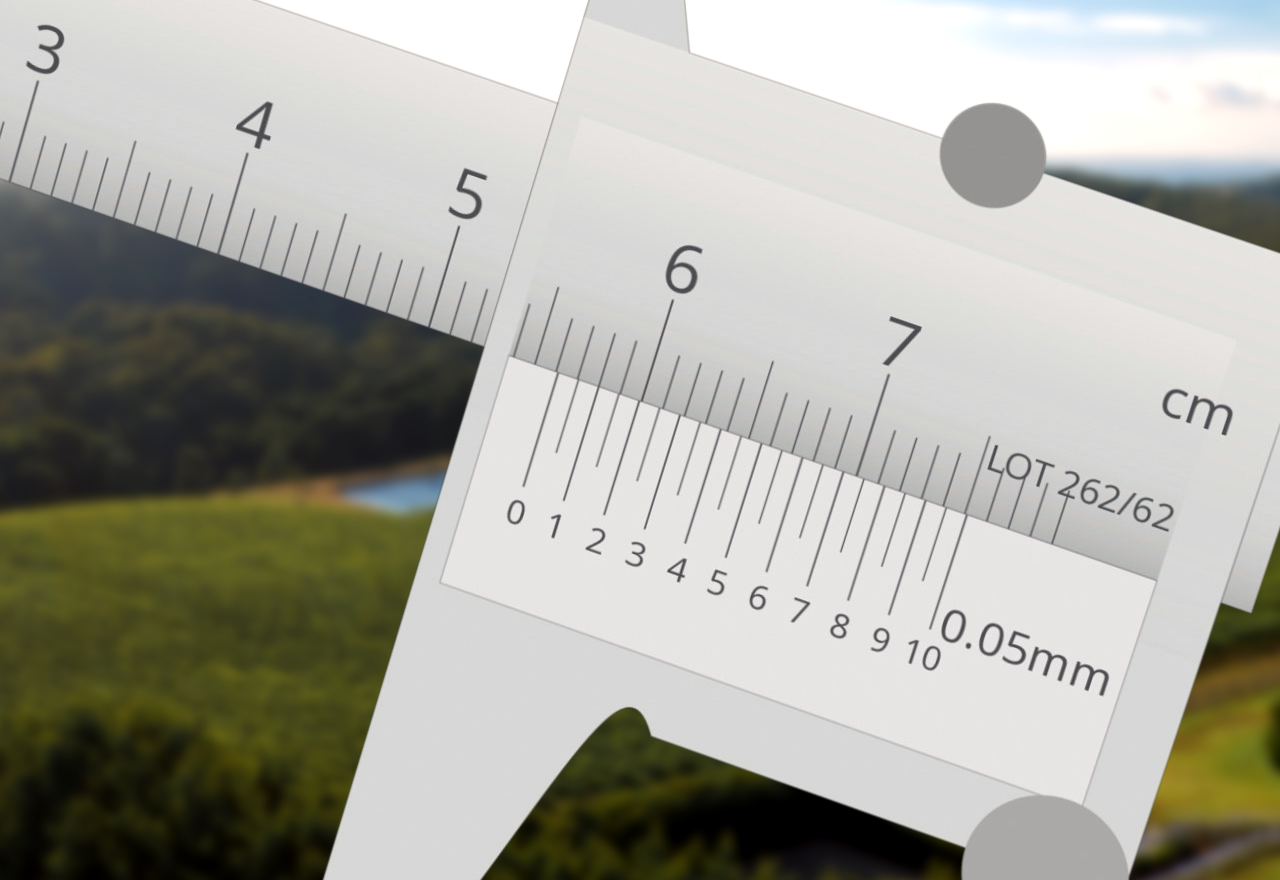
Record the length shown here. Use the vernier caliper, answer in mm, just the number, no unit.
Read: 56.1
